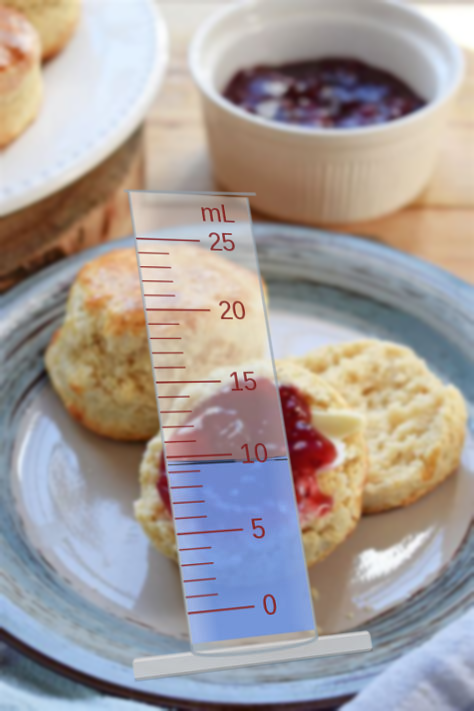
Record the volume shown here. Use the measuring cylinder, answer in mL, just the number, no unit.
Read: 9.5
